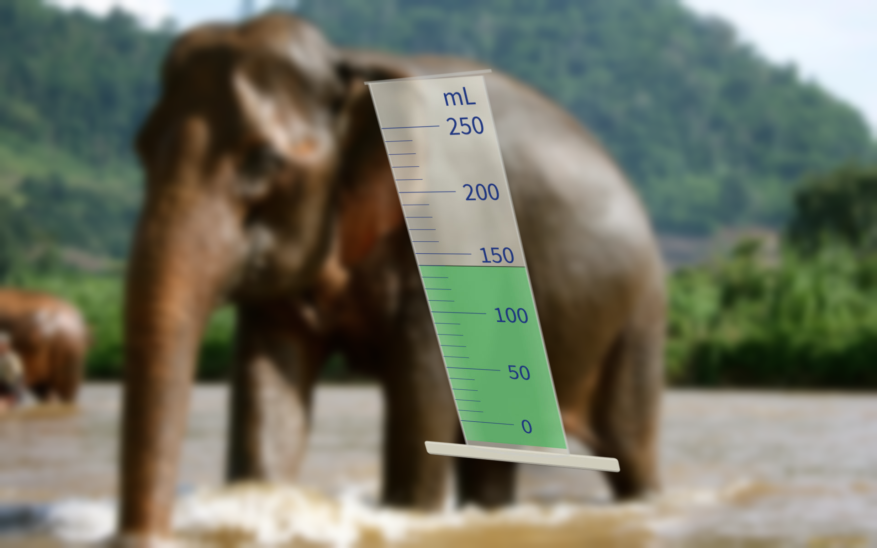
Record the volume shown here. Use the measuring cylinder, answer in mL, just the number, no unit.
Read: 140
